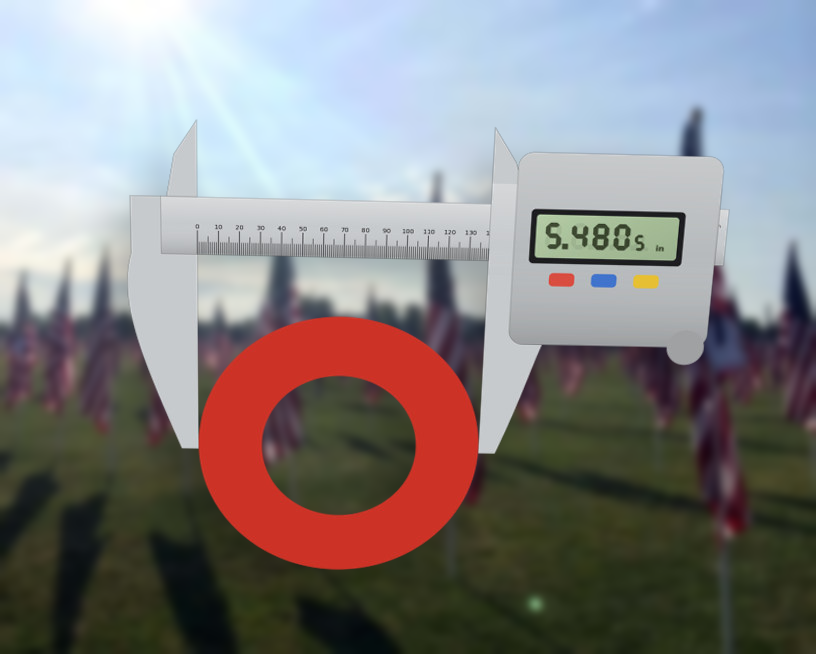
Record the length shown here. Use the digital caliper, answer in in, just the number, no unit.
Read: 5.4805
